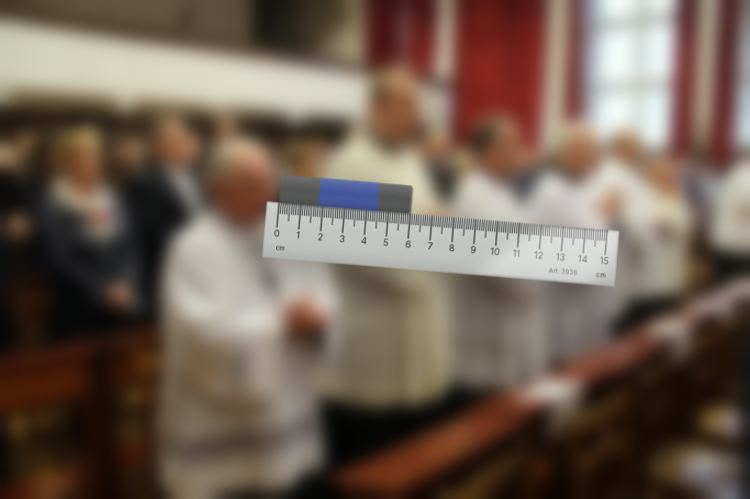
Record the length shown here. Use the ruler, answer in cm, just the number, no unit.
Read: 6
